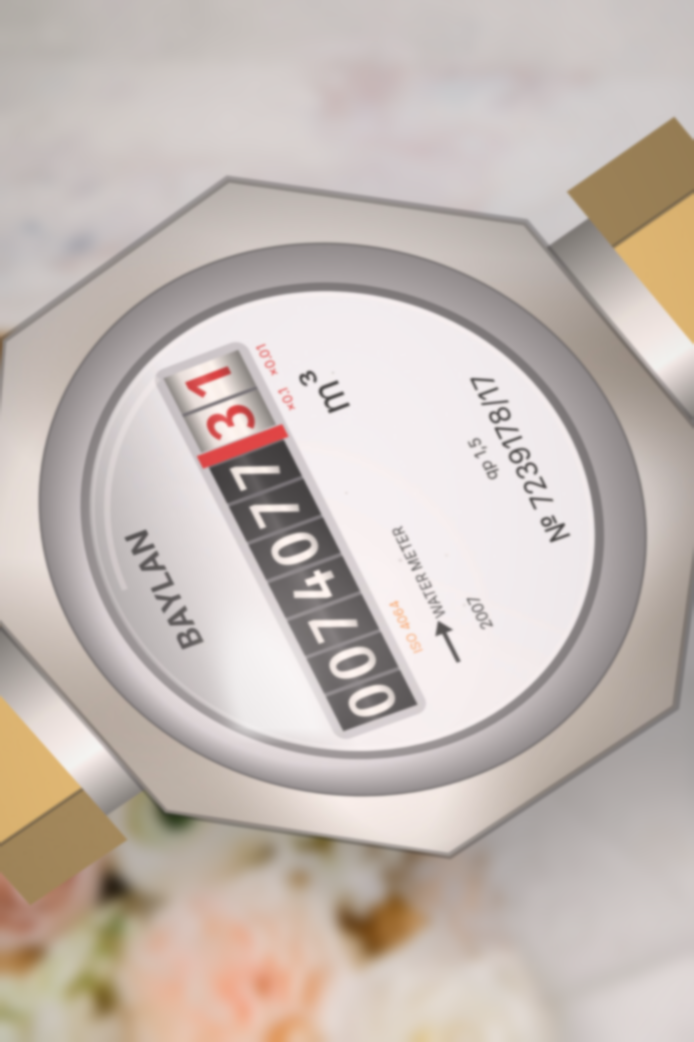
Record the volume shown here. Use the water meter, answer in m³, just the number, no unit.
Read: 74077.31
